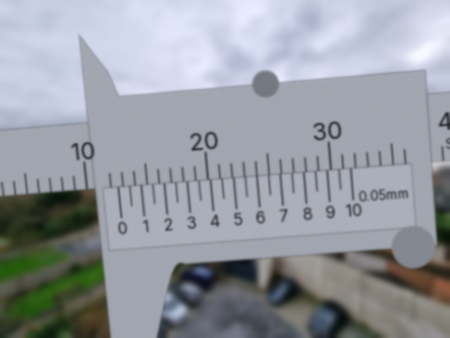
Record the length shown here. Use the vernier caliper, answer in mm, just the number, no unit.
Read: 12.6
